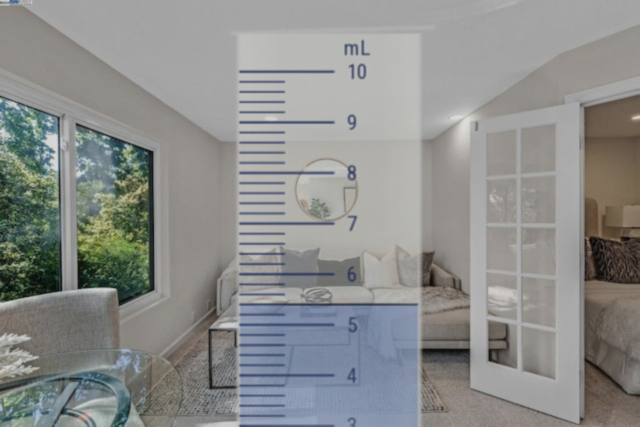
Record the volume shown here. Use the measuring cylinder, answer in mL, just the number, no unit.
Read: 5.4
